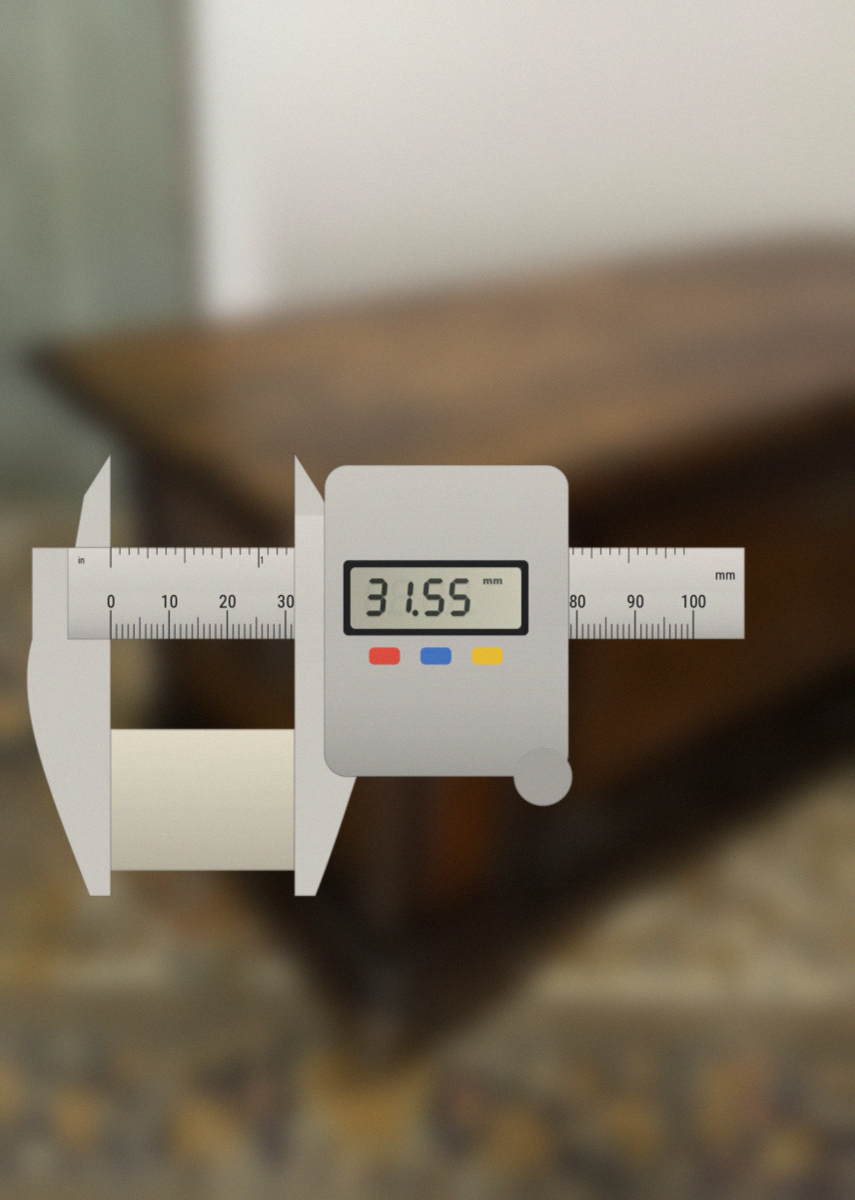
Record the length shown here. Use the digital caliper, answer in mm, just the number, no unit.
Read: 31.55
